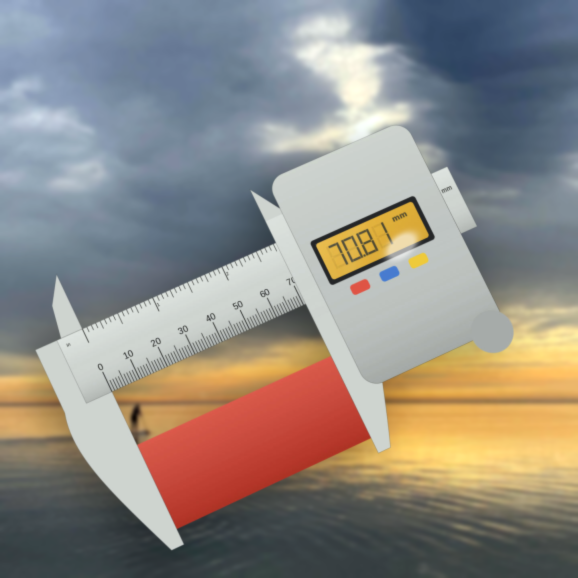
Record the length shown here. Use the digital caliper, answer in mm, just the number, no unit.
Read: 70.81
